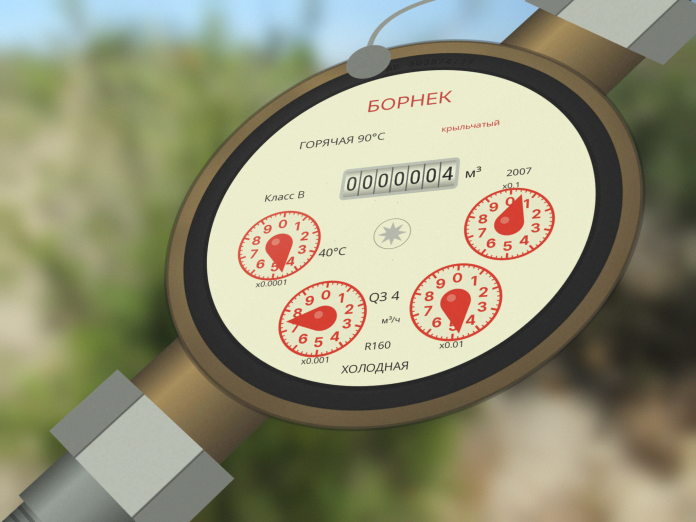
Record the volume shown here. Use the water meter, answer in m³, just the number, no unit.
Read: 4.0474
